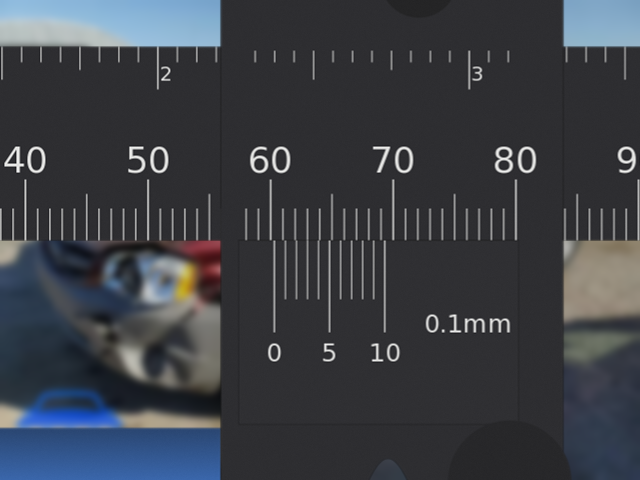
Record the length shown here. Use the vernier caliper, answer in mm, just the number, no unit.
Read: 60.3
